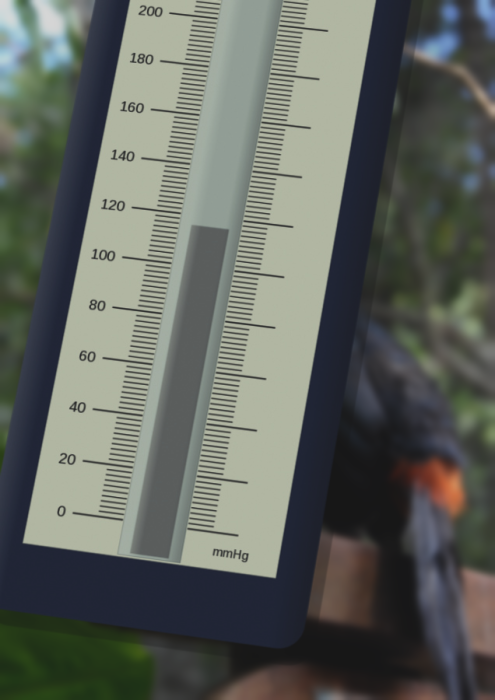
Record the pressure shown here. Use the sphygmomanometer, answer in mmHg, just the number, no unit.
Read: 116
